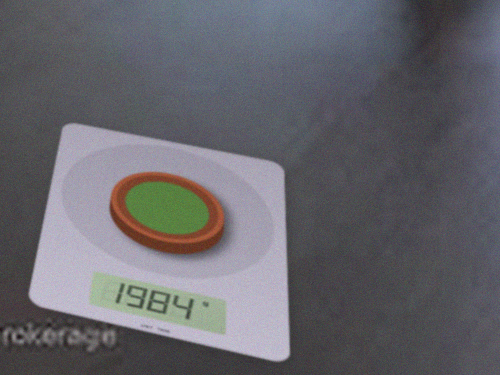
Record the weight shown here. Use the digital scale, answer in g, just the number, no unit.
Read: 1984
